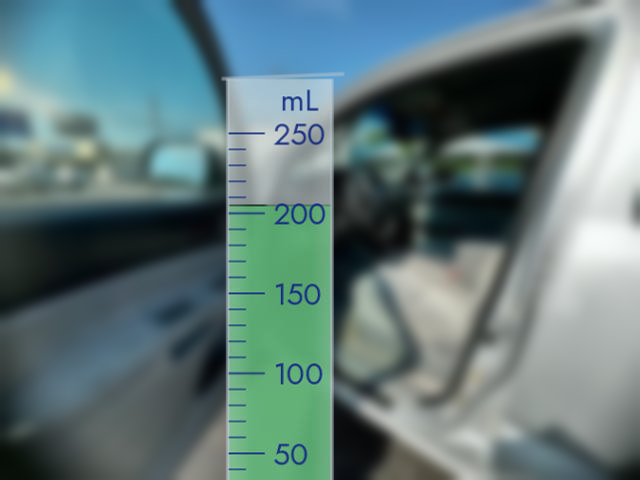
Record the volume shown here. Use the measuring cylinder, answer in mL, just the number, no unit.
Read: 205
